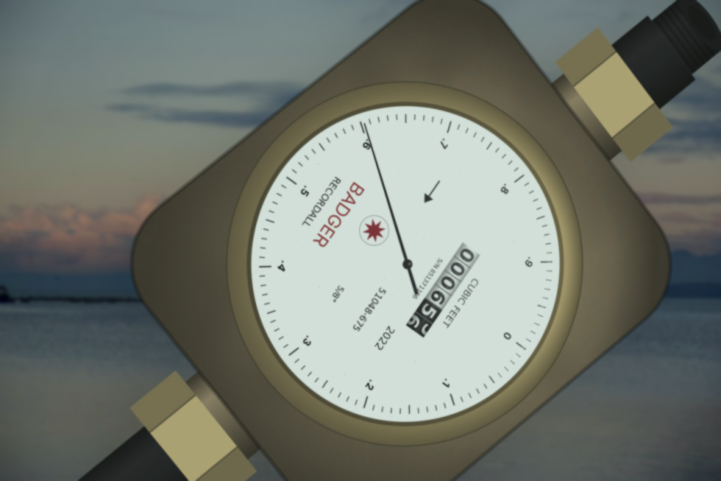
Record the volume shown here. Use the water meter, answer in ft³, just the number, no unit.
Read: 655.60
